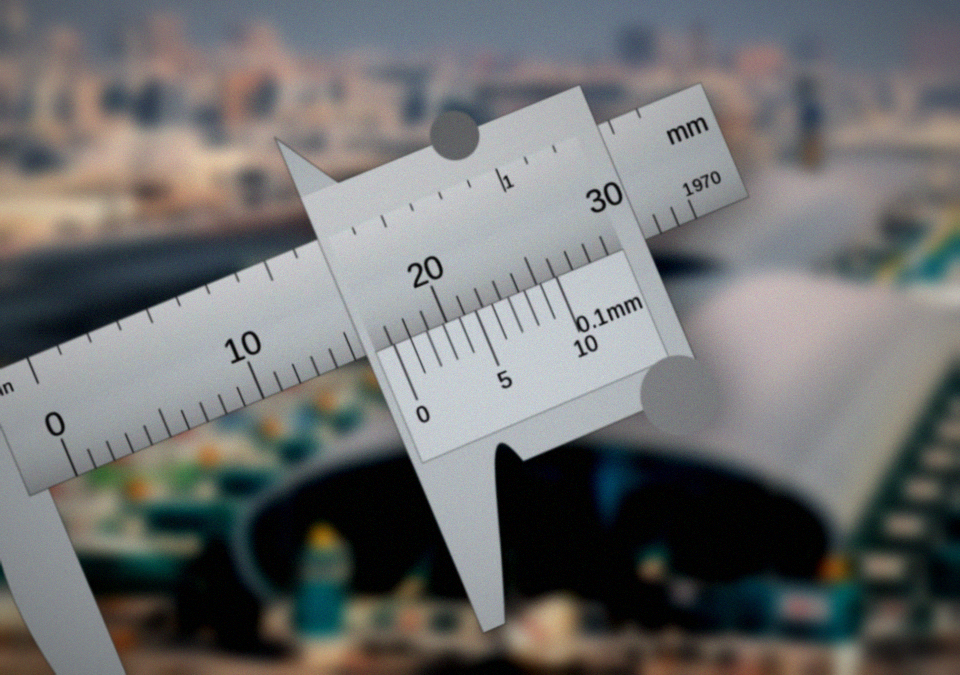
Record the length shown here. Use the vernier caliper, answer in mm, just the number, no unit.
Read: 17.1
